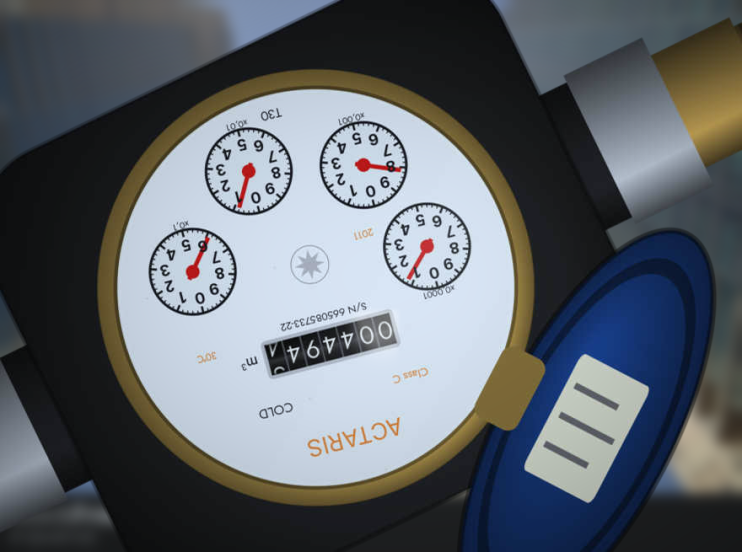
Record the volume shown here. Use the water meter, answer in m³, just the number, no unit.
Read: 44943.6081
